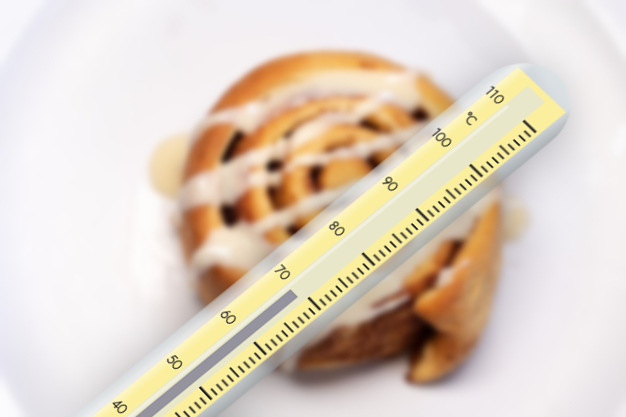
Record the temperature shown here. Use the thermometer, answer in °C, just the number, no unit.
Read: 69
